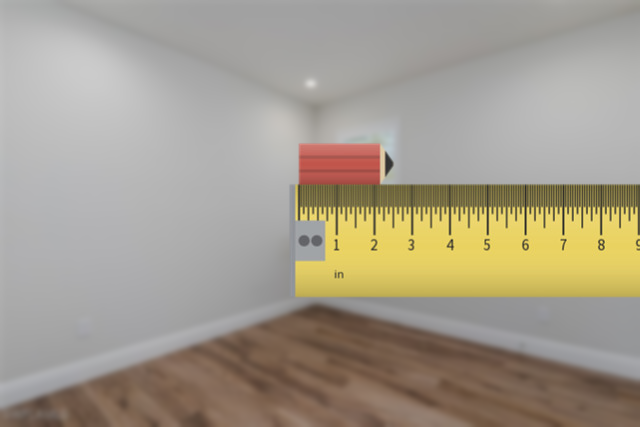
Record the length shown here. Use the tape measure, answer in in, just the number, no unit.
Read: 2.5
